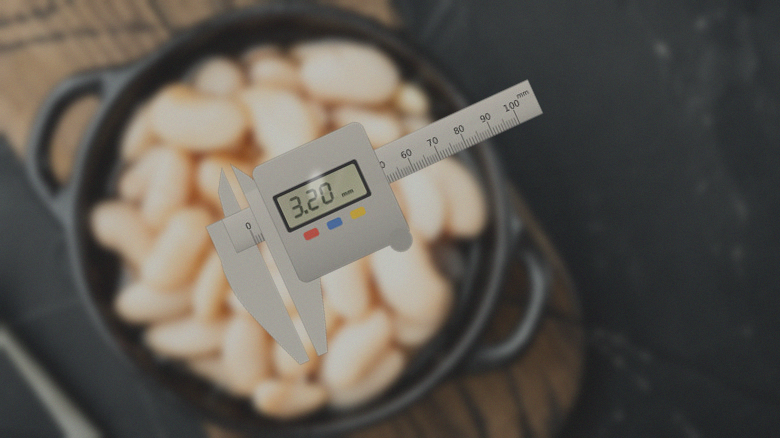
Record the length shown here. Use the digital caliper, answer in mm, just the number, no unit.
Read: 3.20
